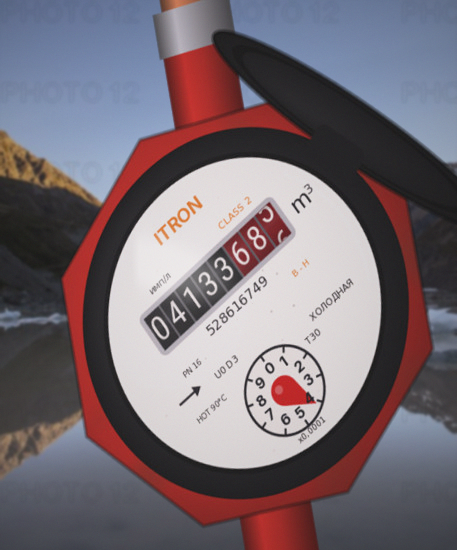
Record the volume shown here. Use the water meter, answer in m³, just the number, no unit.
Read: 4133.6854
